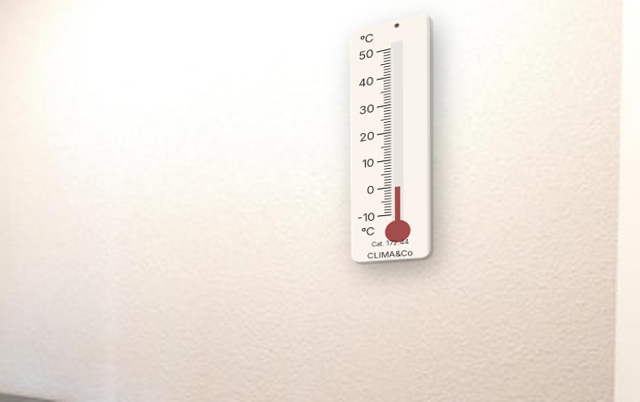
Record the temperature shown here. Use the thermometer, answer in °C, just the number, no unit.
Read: 0
